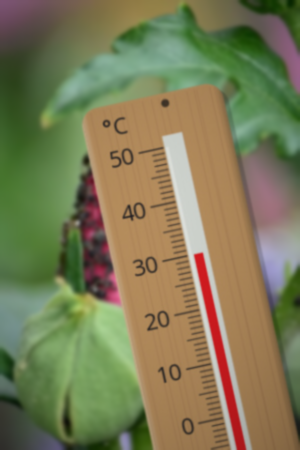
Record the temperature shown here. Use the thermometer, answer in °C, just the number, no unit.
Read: 30
